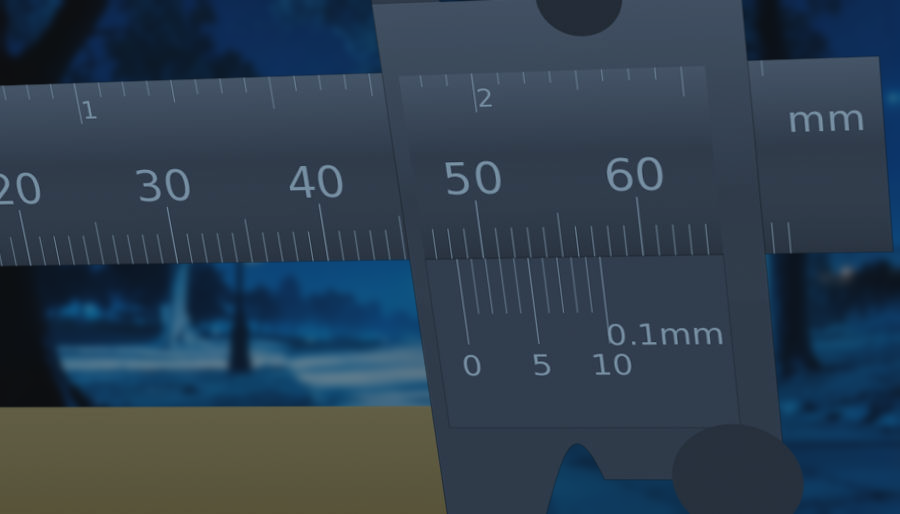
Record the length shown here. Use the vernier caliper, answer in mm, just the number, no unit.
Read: 48.3
